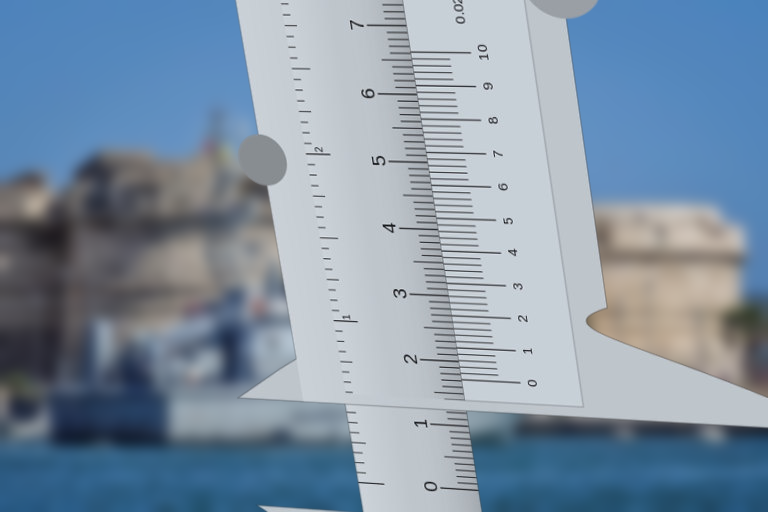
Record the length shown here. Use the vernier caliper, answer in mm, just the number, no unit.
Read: 17.2
